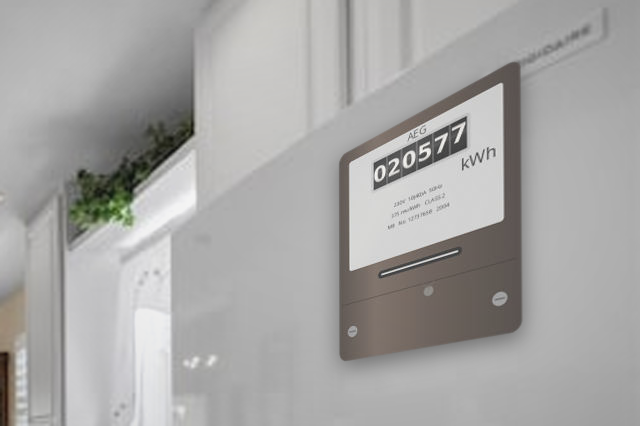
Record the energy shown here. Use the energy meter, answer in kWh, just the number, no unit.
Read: 20577
